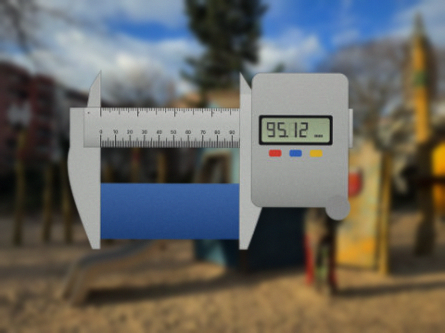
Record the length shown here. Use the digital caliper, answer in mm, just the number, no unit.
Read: 95.12
